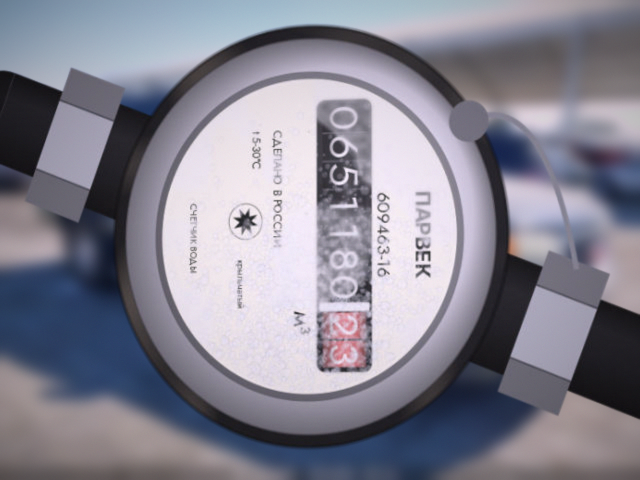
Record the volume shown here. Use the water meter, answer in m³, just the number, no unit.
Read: 651180.23
